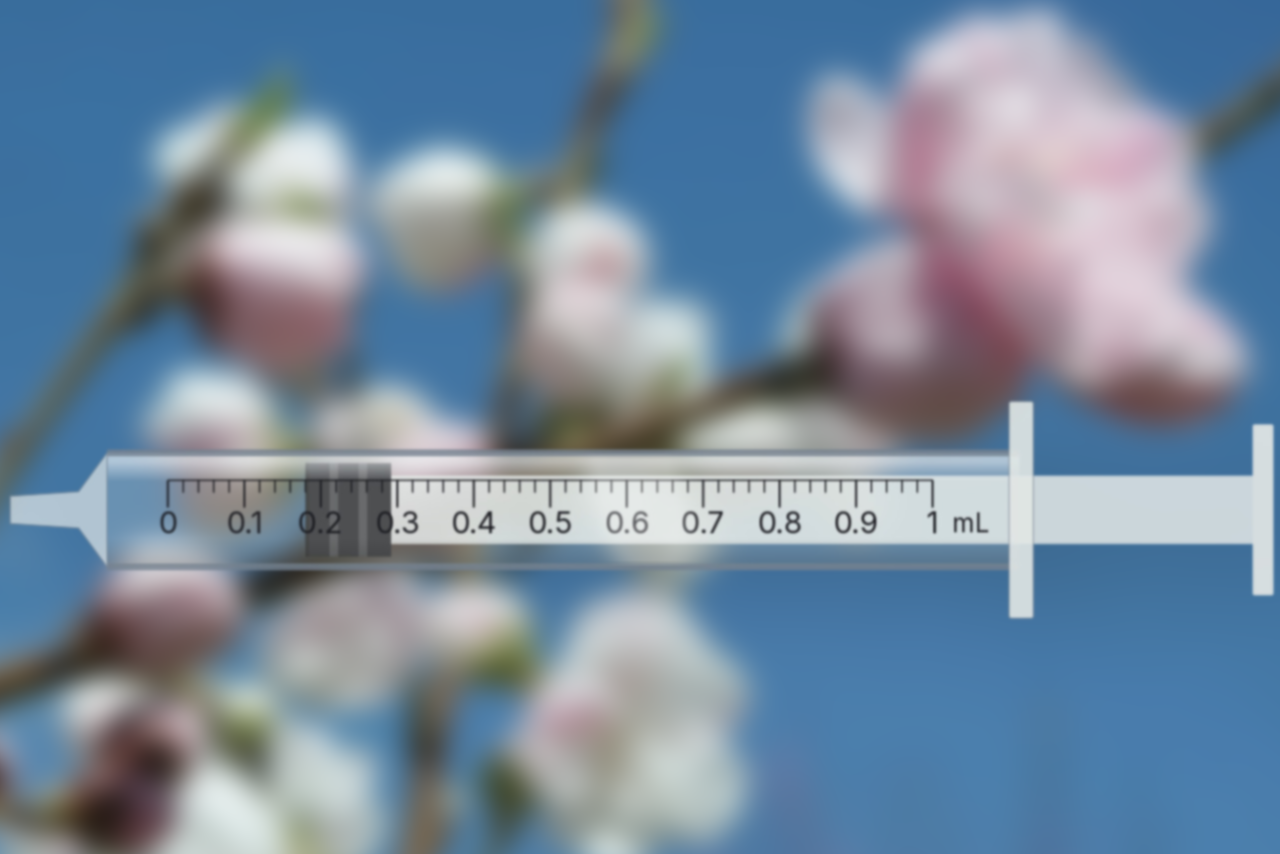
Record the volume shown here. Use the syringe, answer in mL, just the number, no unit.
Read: 0.18
